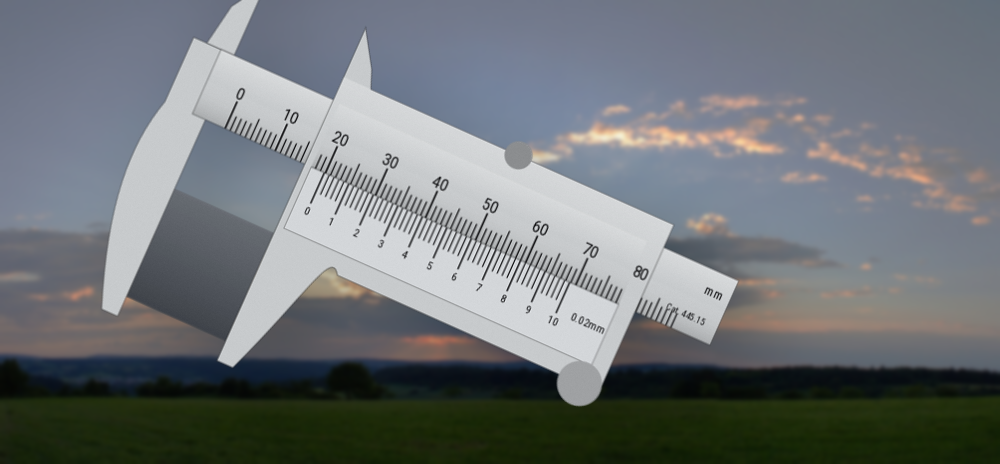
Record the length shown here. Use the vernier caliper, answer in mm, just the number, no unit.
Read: 19.8
